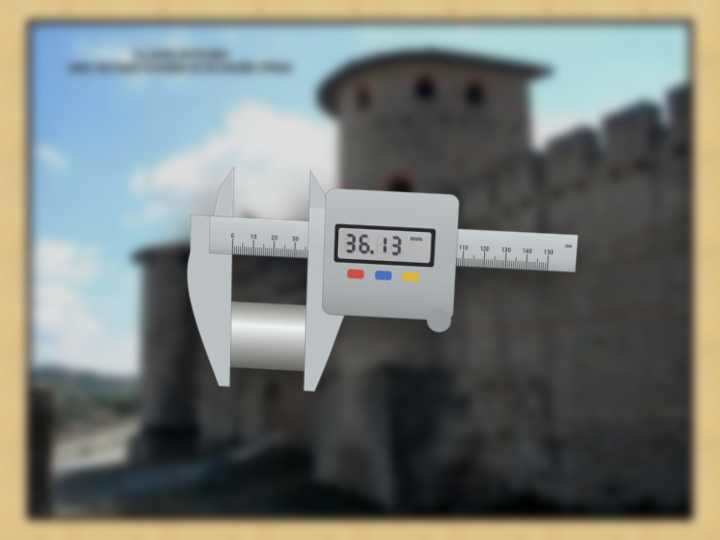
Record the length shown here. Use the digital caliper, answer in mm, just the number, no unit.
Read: 36.13
